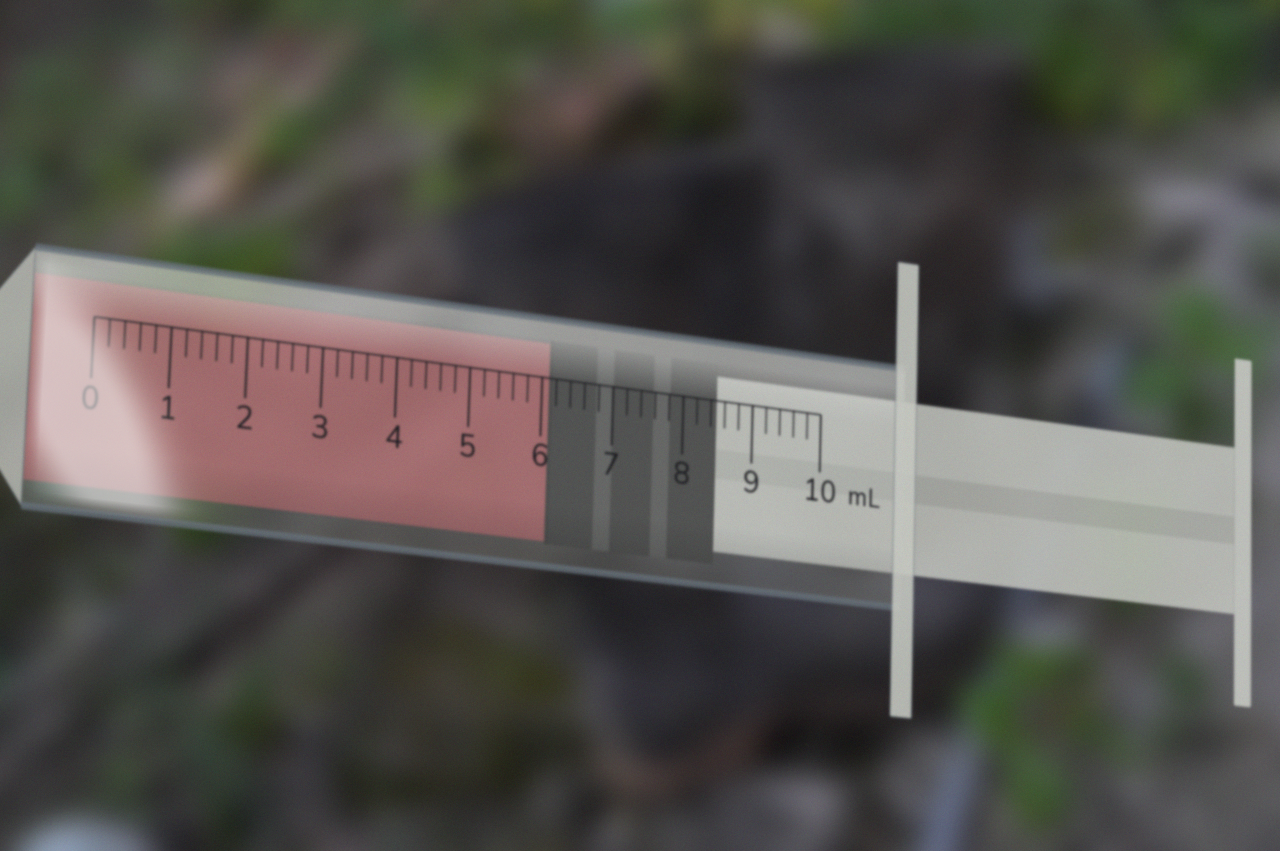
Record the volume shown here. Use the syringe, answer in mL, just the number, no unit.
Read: 6.1
